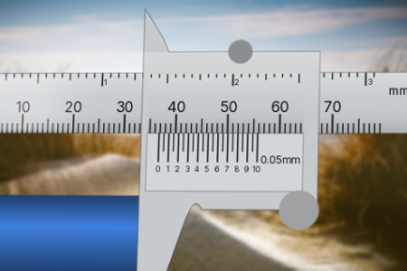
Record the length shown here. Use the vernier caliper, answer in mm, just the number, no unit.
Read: 36.8
